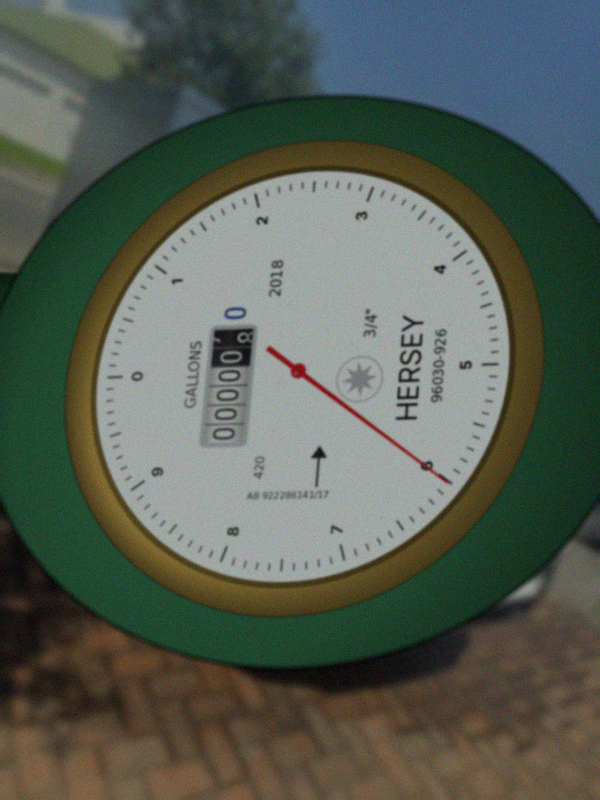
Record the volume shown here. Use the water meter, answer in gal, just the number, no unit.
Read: 76.0
